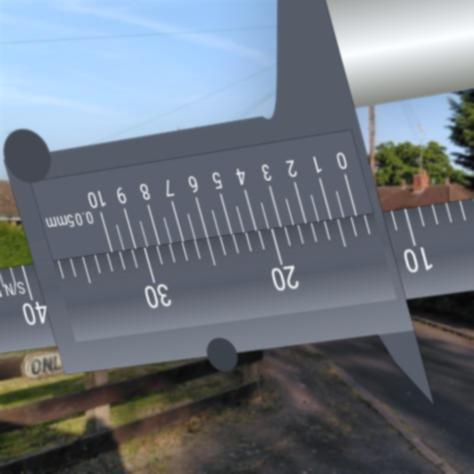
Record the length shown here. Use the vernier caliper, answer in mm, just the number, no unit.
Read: 13.6
